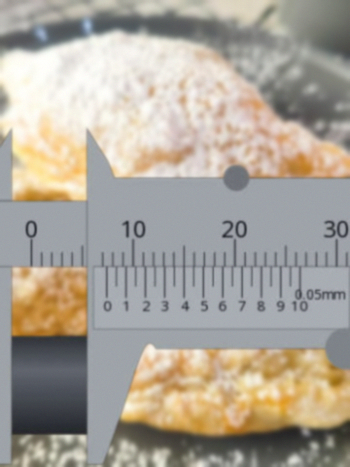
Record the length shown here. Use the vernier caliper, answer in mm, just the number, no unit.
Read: 7.4
